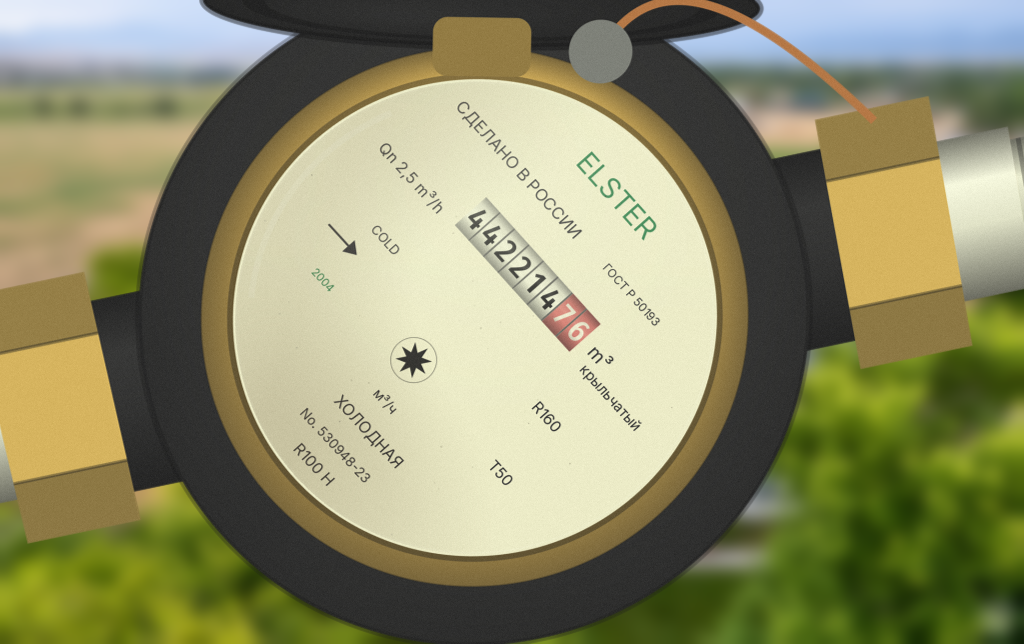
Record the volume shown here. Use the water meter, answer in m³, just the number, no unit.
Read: 442214.76
